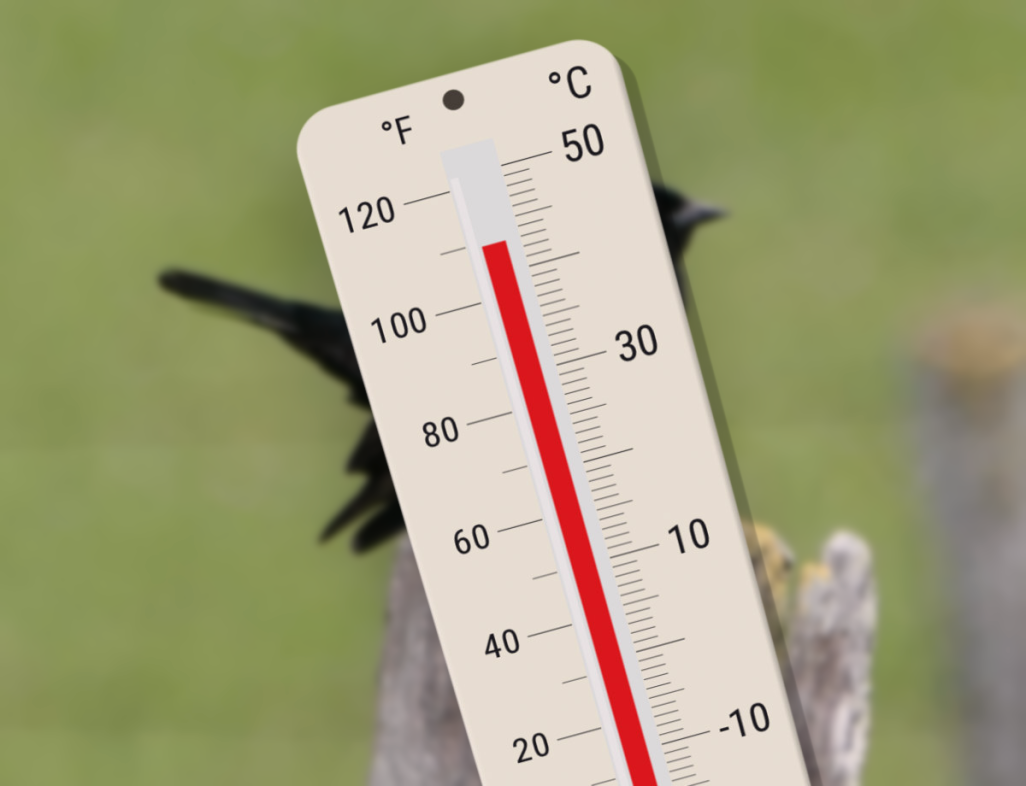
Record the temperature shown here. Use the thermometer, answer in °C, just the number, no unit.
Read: 43
